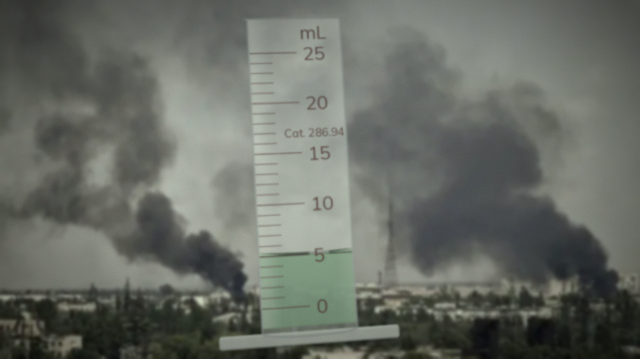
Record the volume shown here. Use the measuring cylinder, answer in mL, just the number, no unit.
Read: 5
